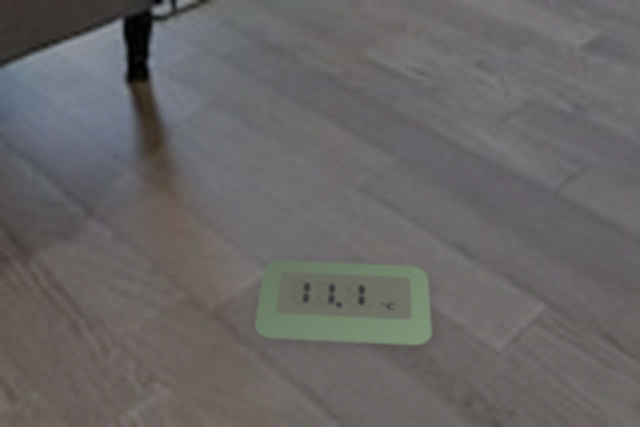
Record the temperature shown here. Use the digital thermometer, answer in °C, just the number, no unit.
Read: 11.1
